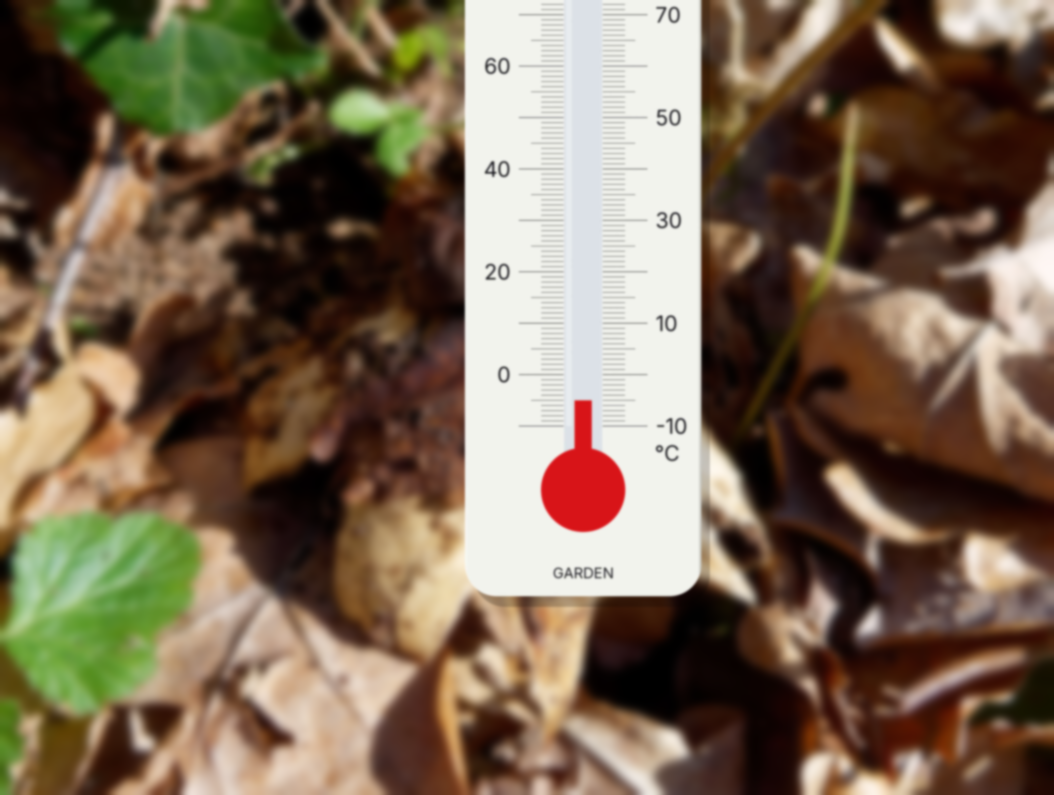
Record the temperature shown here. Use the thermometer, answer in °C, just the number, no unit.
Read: -5
